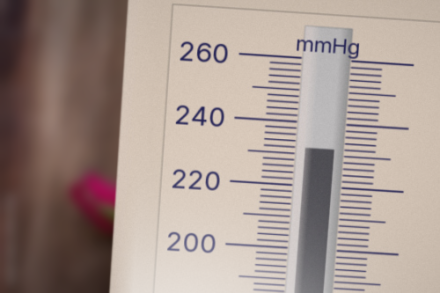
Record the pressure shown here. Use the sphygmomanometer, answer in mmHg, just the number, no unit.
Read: 232
